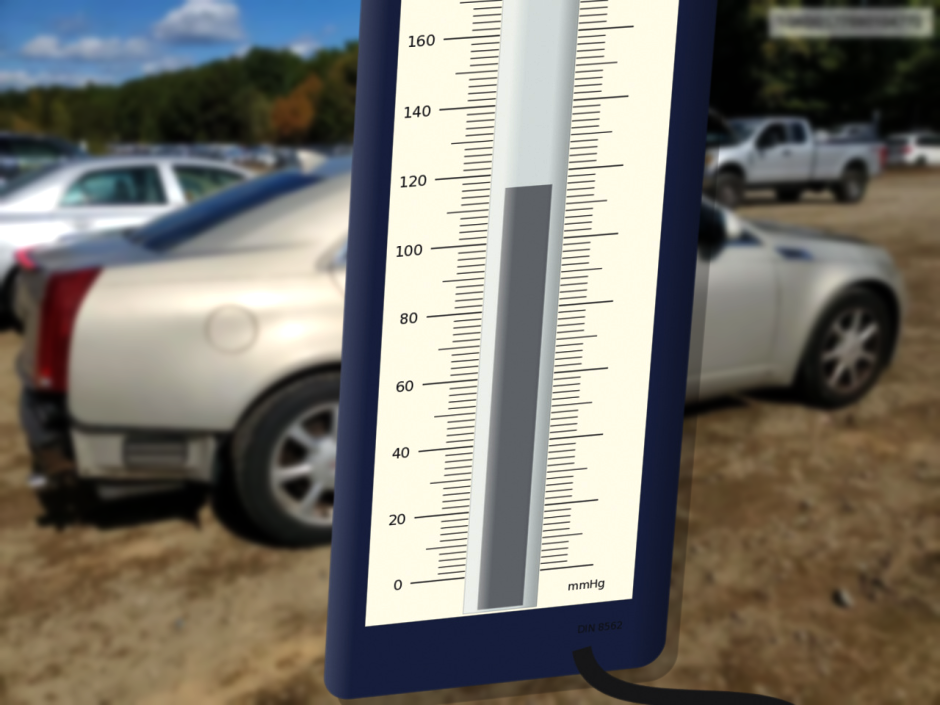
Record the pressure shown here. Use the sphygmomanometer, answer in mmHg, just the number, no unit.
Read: 116
